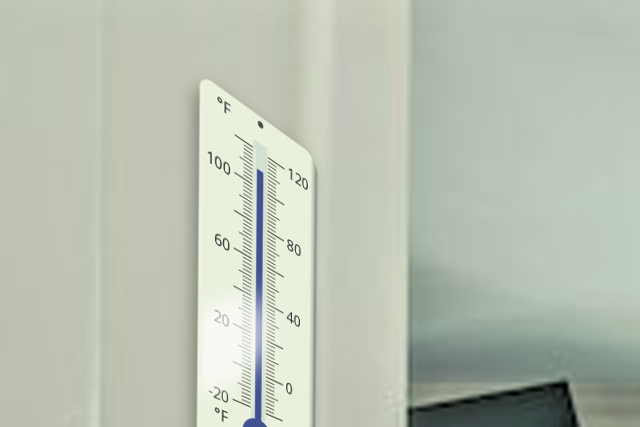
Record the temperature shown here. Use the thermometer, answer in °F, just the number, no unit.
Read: 110
